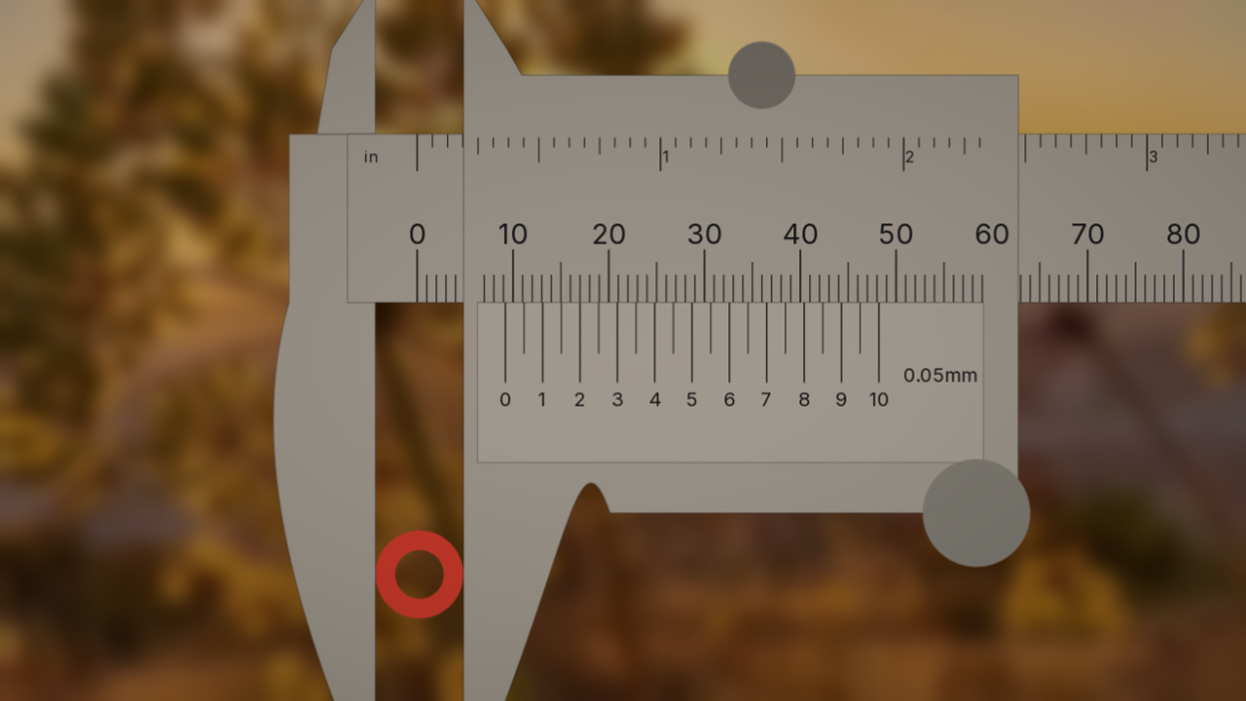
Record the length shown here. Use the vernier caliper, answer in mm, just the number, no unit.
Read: 9.2
